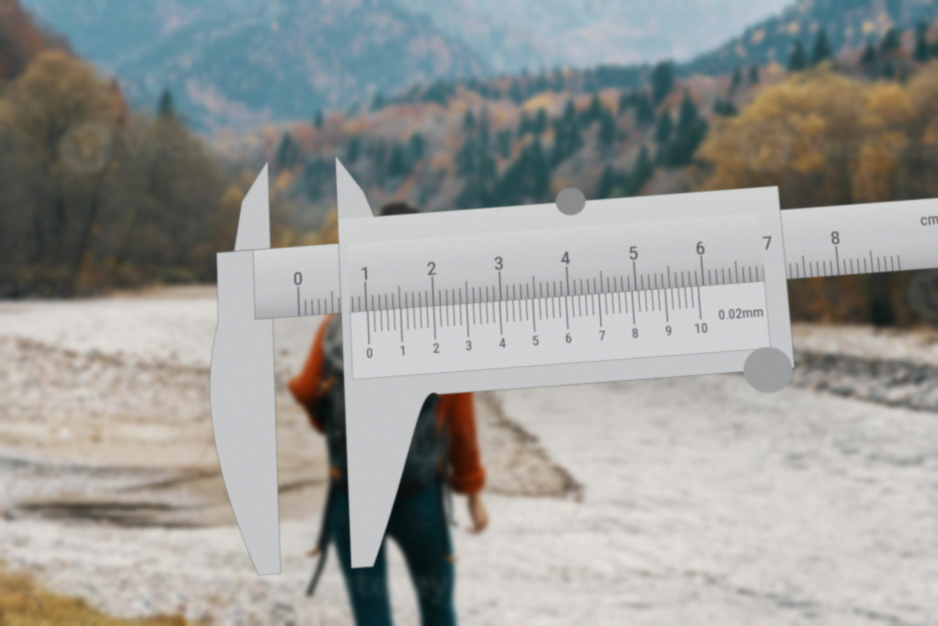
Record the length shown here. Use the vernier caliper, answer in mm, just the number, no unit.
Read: 10.2
